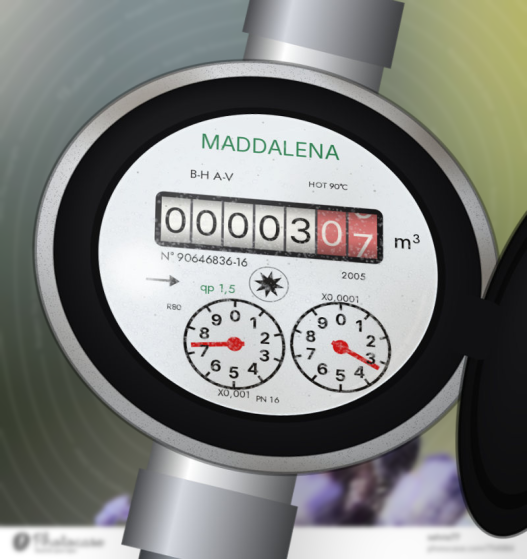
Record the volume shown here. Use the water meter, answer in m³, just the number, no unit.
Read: 3.0673
